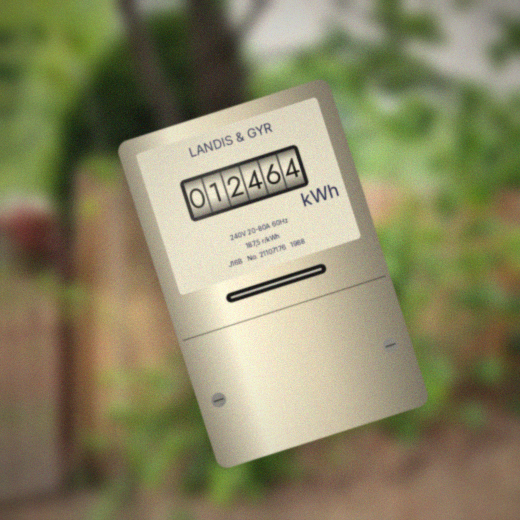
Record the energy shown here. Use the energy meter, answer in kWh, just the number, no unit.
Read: 12464
